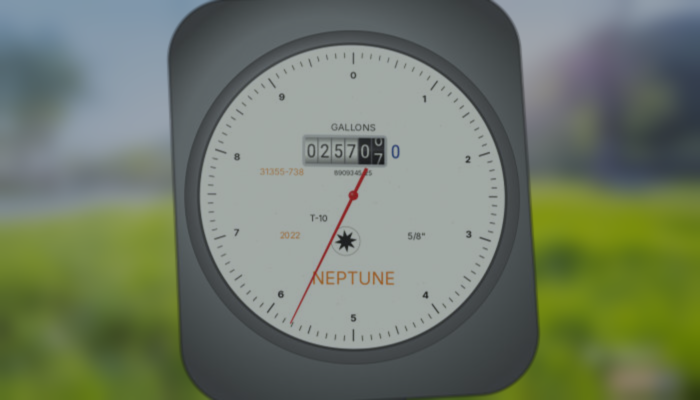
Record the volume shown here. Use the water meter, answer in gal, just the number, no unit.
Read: 257065.7
